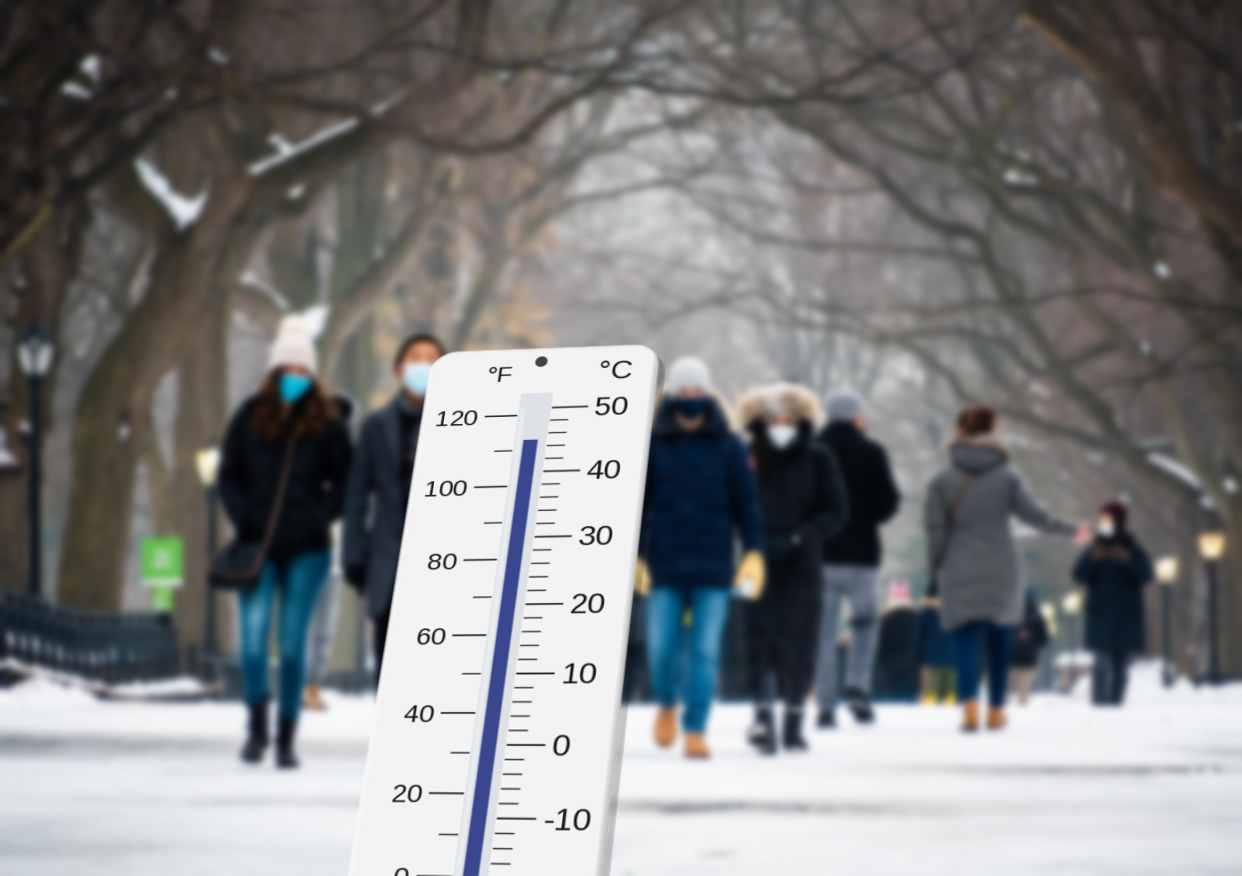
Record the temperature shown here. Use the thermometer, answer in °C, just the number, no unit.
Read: 45
